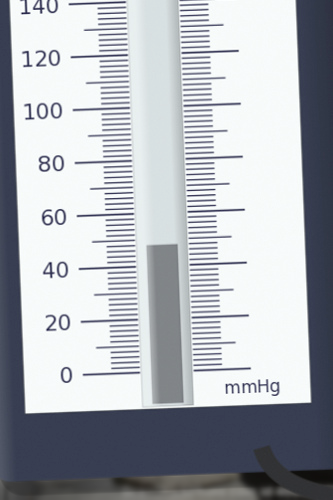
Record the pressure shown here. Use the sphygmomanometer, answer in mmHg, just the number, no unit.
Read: 48
